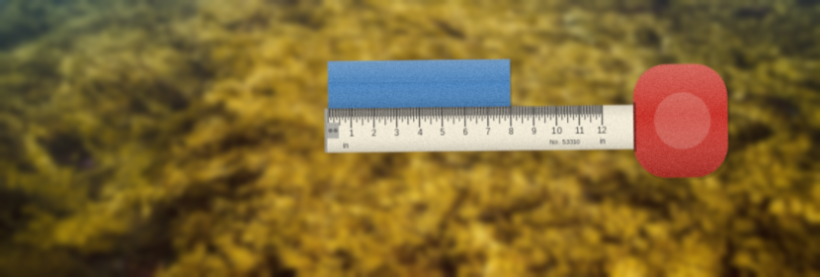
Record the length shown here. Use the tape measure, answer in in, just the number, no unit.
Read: 8
